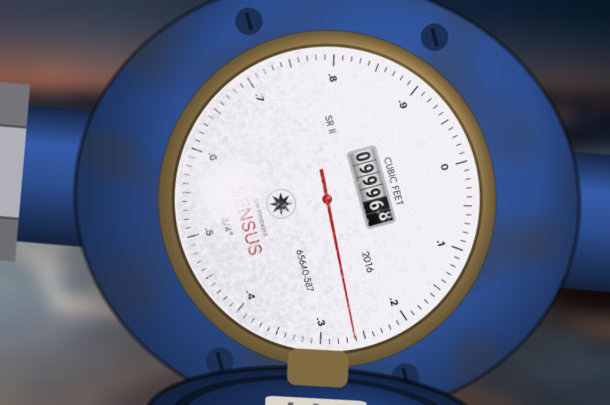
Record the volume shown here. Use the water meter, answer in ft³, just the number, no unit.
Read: 99968.26
